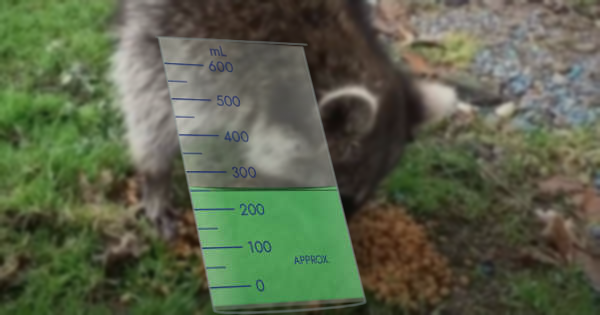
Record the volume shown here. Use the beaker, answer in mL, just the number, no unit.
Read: 250
